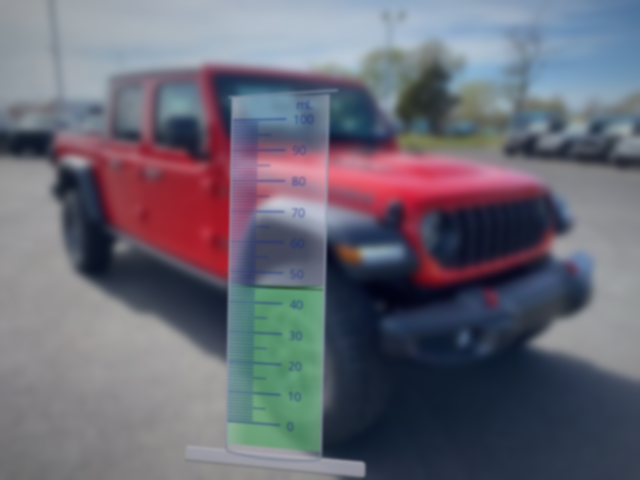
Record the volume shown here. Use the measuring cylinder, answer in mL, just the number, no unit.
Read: 45
